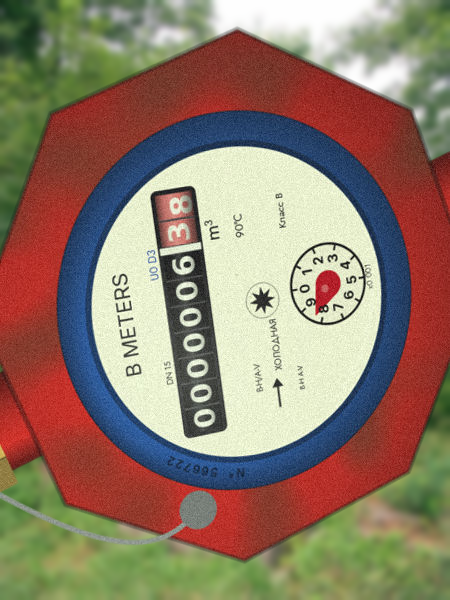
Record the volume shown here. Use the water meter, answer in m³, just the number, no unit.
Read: 6.378
